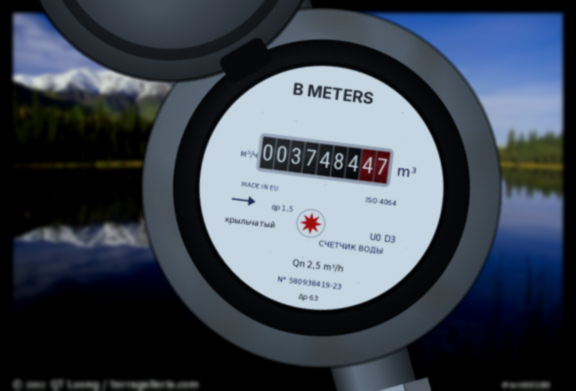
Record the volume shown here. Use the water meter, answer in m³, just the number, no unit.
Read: 37484.47
